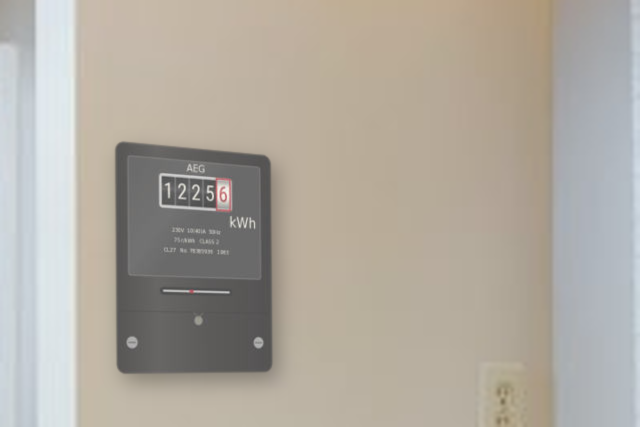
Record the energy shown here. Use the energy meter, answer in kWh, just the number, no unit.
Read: 1225.6
